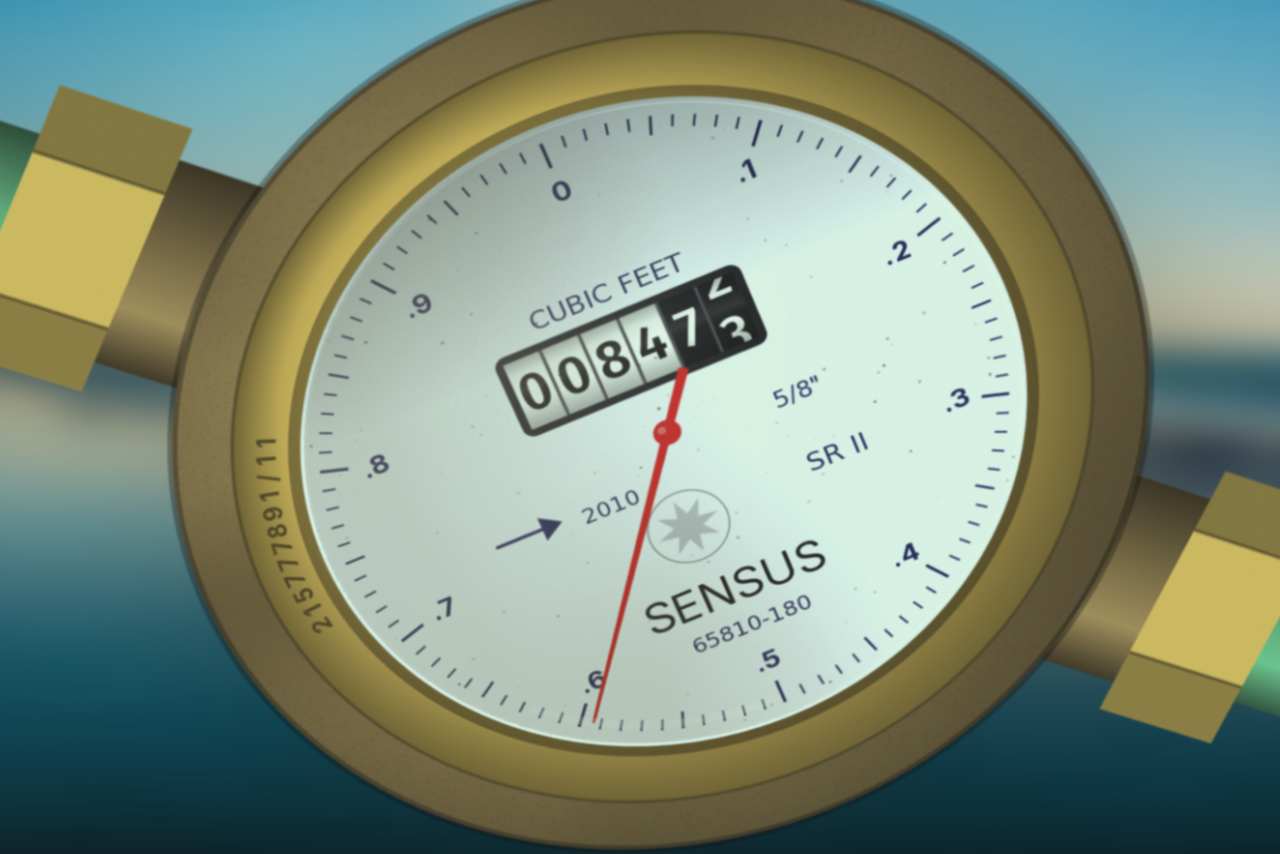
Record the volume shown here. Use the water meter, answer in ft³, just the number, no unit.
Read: 8472.59
